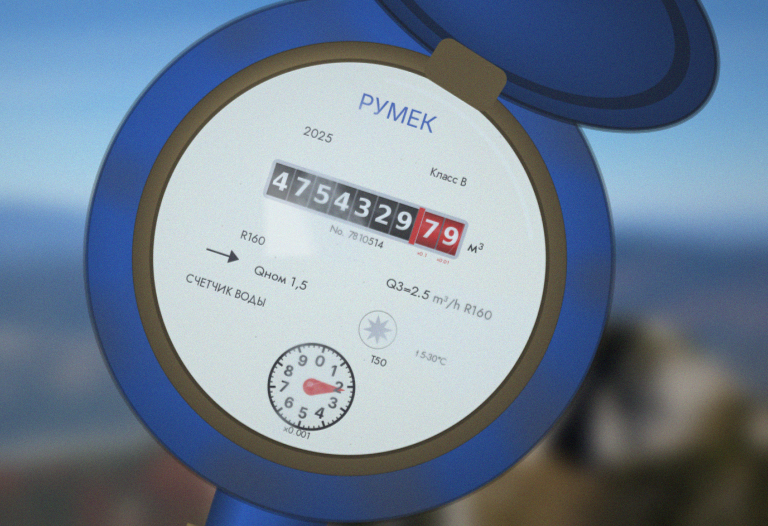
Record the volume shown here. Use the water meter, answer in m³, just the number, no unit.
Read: 4754329.792
